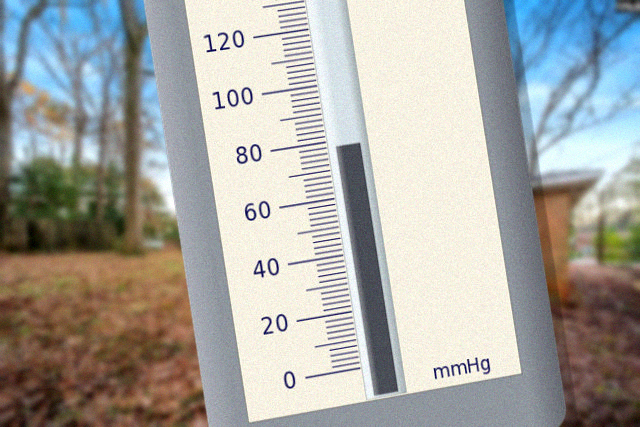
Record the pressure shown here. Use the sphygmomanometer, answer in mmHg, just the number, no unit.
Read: 78
